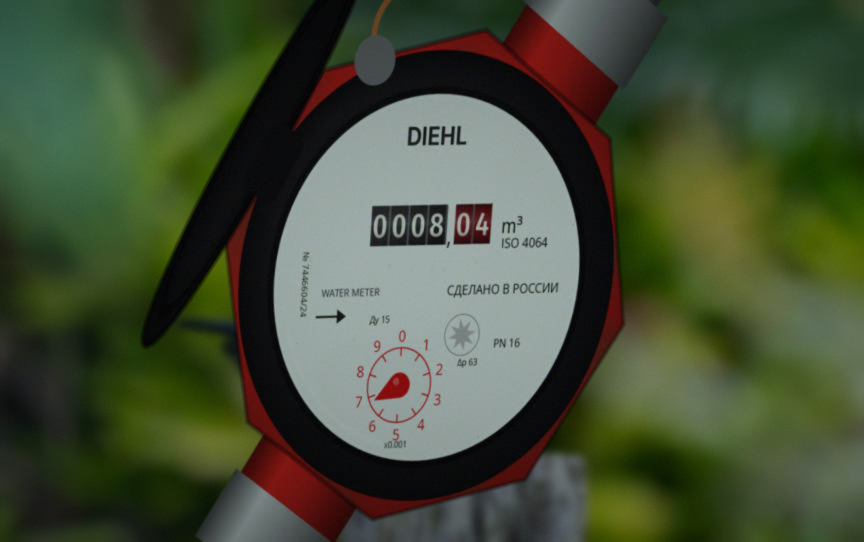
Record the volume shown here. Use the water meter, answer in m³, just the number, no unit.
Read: 8.046
